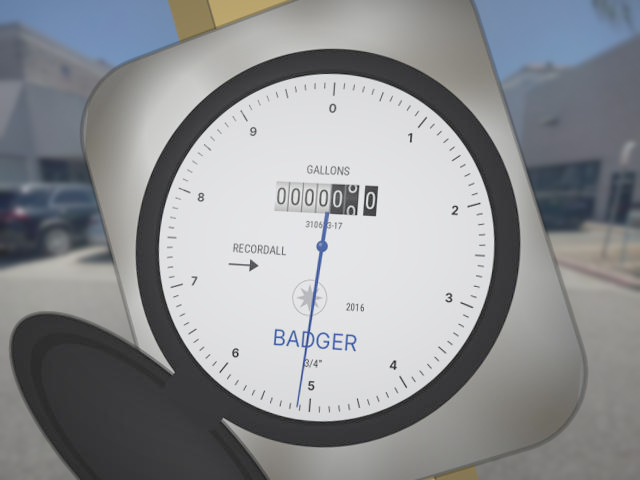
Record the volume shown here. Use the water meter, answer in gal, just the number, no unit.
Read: 85.1
